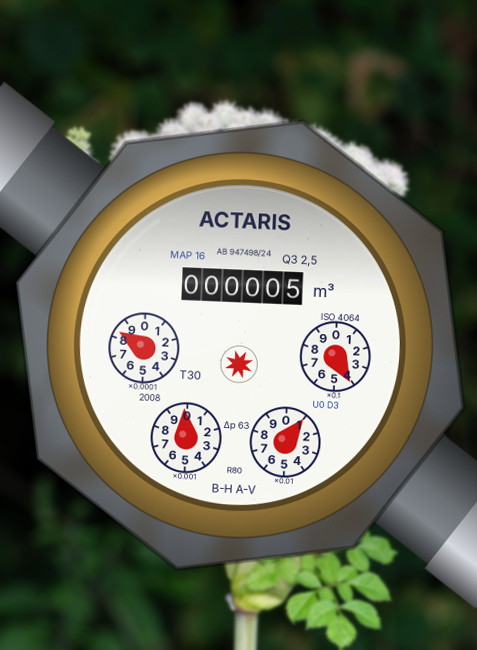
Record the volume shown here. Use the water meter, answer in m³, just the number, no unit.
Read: 5.4098
